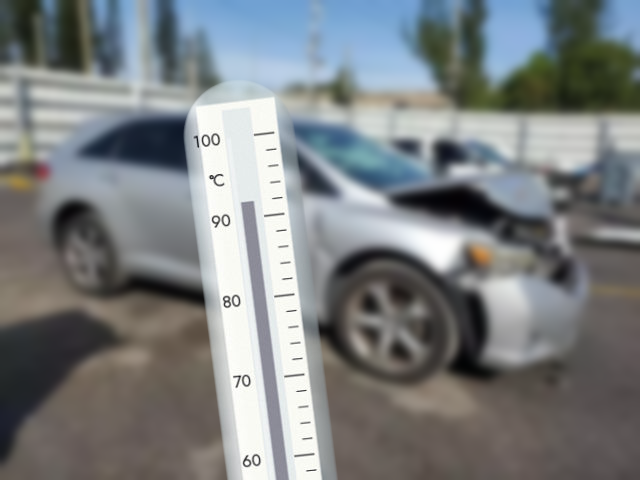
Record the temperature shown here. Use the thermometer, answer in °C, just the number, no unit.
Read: 92
